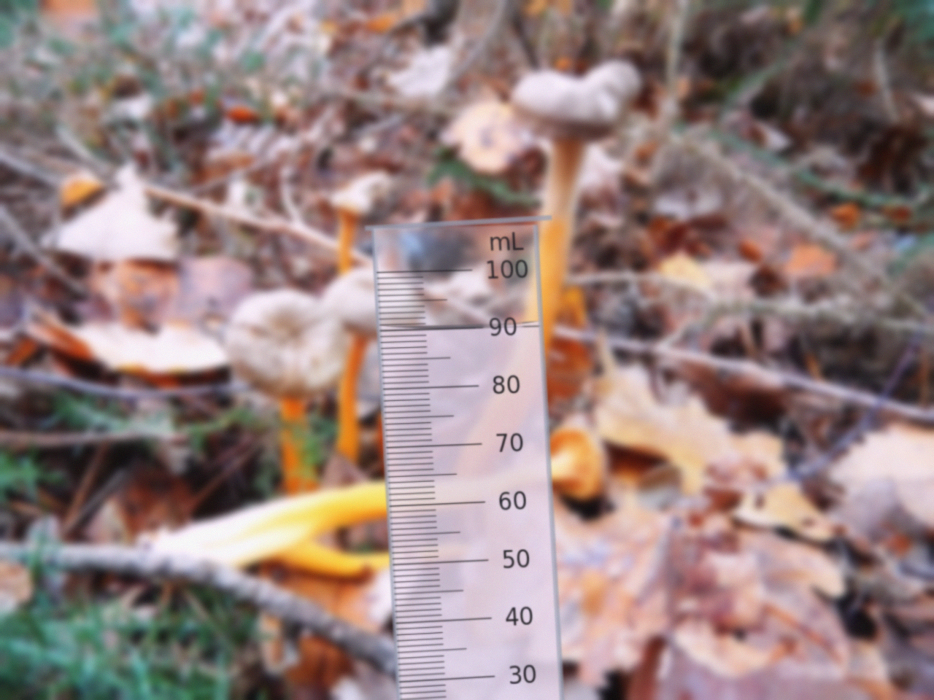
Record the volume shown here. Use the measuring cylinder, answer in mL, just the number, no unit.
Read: 90
